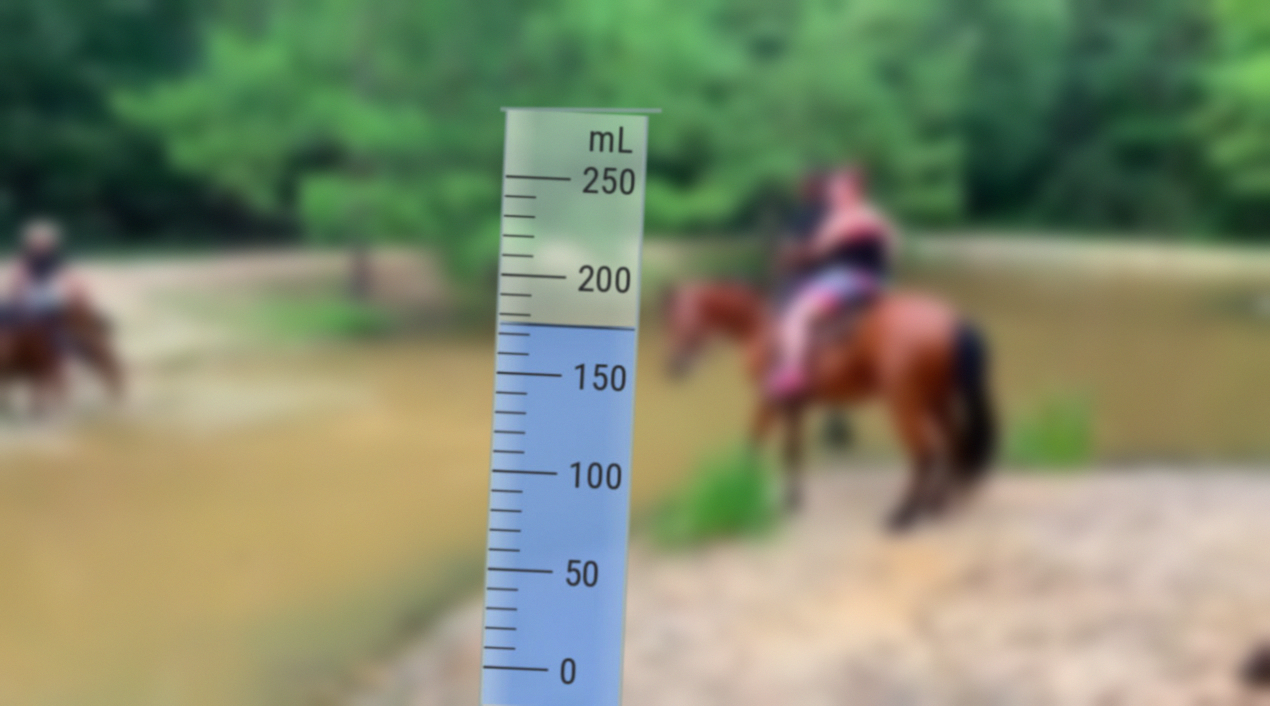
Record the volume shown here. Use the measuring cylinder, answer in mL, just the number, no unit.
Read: 175
